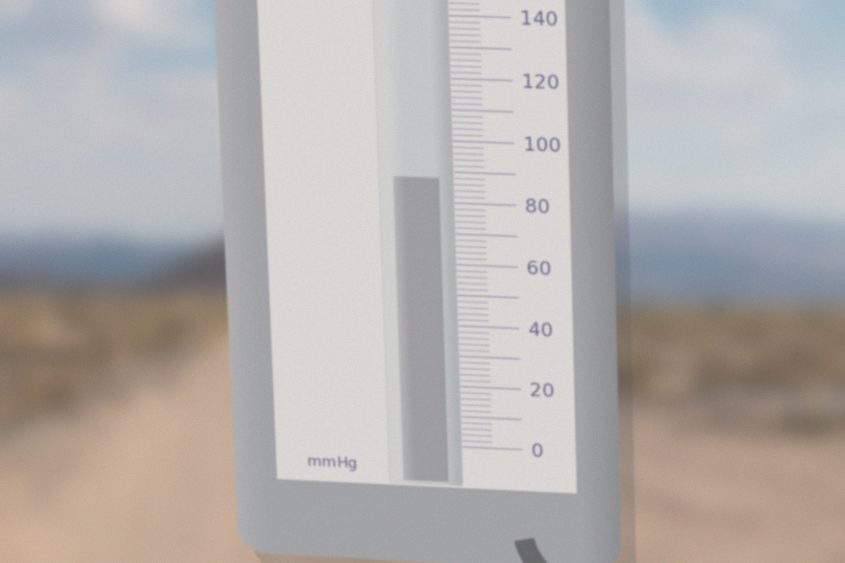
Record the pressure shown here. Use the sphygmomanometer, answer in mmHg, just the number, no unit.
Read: 88
